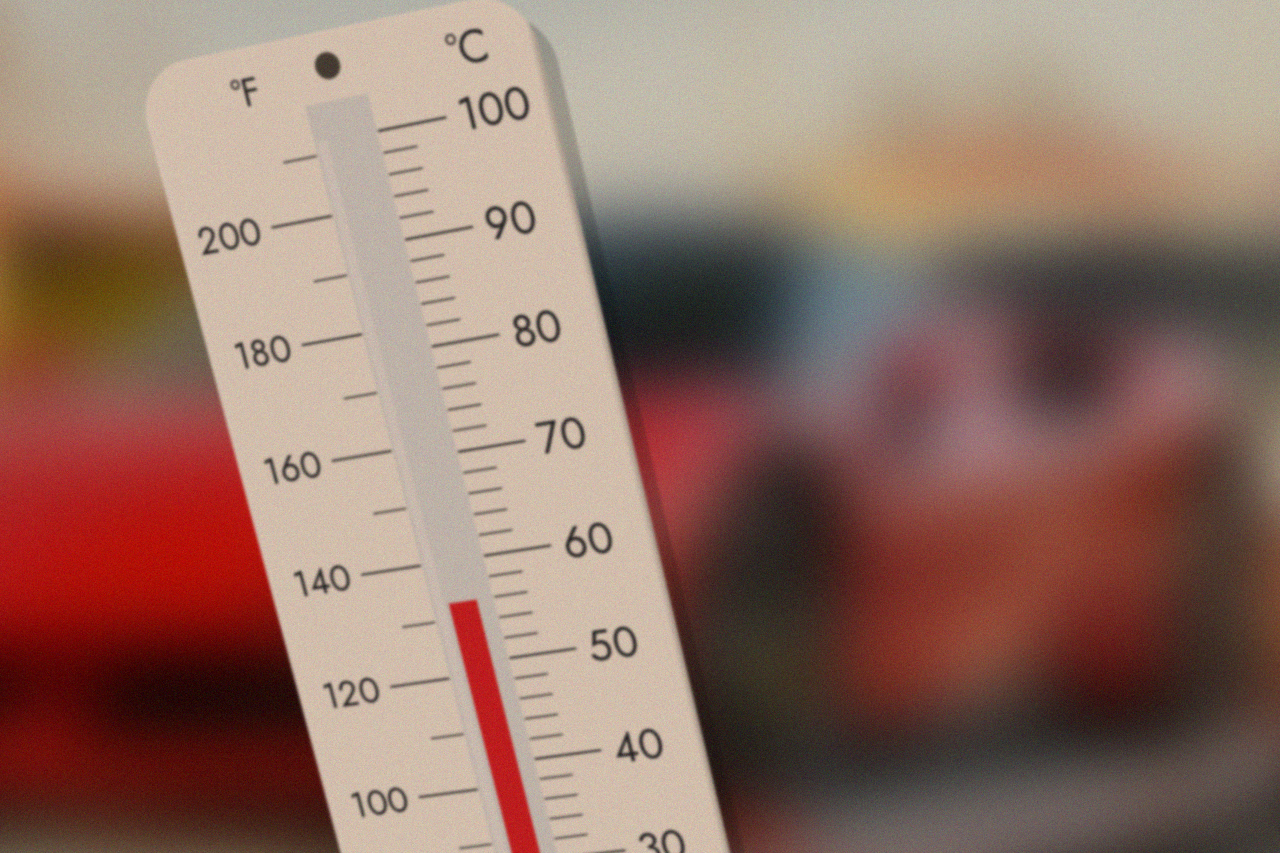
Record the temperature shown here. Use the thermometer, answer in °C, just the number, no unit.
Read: 56
